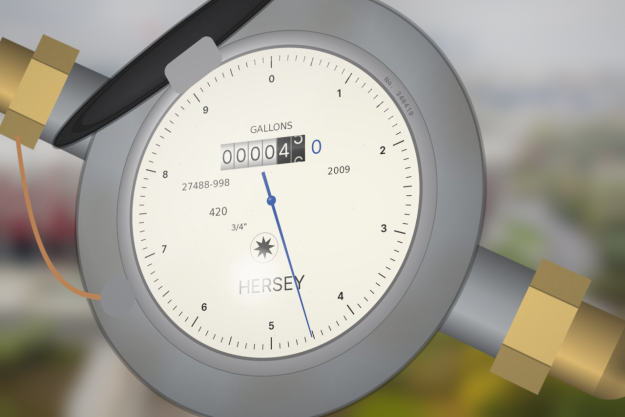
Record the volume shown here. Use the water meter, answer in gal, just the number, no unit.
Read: 454.5
